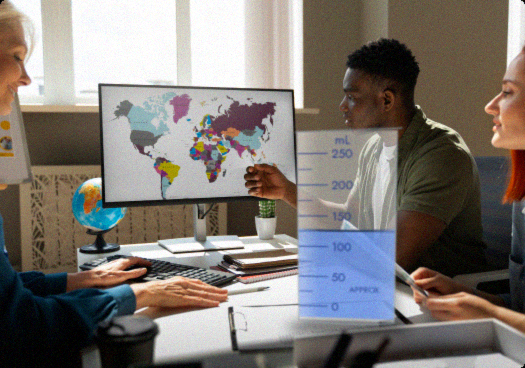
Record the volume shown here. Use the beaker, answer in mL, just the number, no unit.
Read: 125
